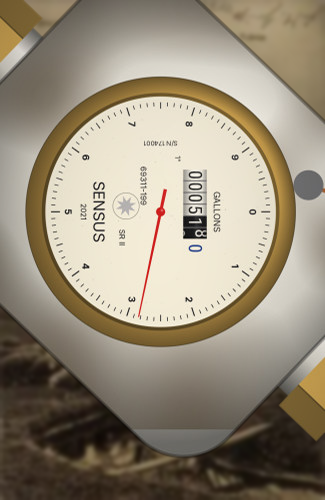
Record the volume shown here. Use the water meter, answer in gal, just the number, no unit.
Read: 5182.8
